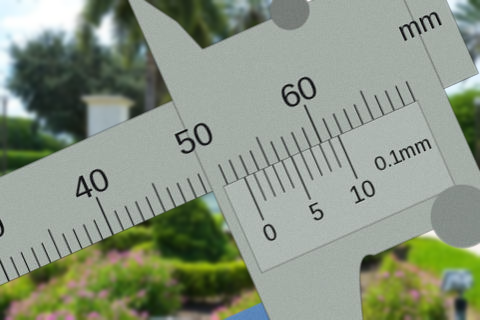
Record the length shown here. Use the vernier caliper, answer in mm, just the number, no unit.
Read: 52.6
